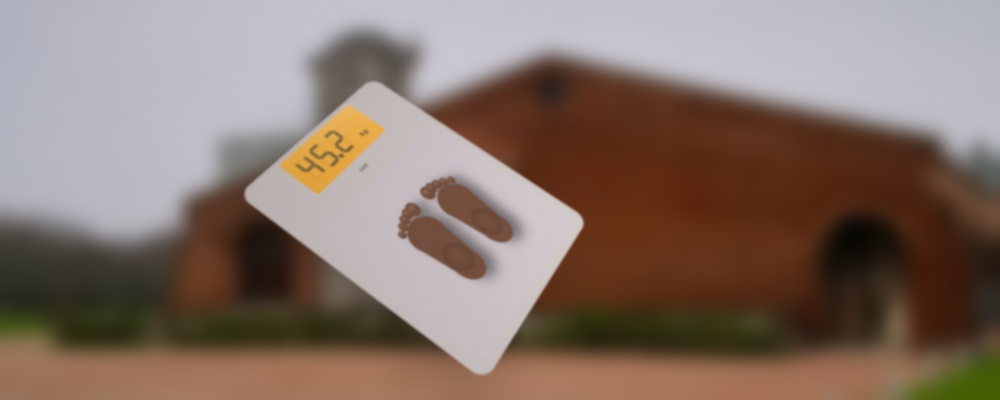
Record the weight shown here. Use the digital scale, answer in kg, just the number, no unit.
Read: 45.2
